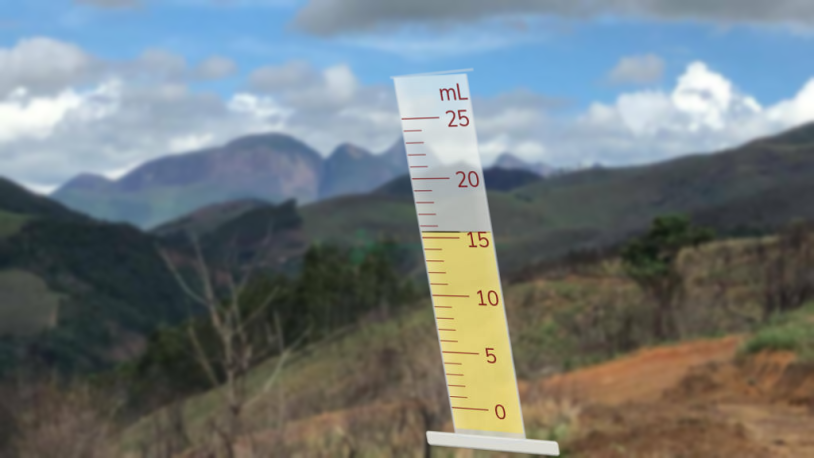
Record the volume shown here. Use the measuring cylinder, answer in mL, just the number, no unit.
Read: 15.5
